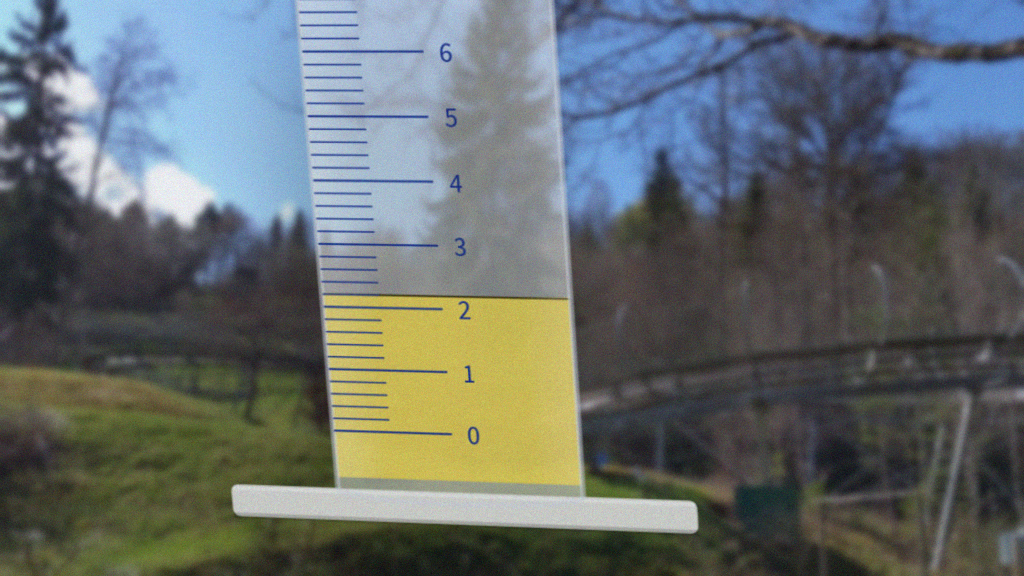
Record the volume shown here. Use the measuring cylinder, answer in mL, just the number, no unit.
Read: 2.2
